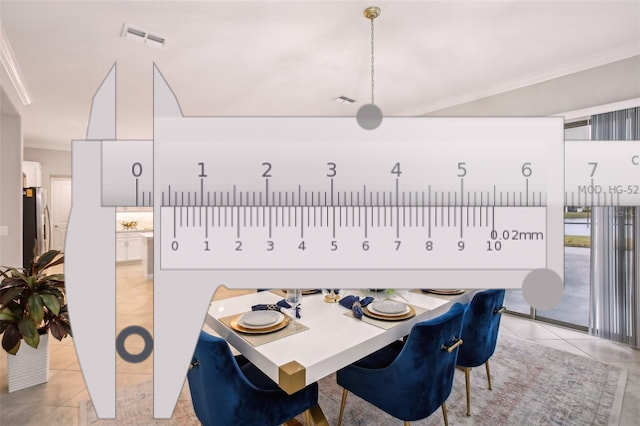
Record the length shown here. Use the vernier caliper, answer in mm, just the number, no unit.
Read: 5.8
